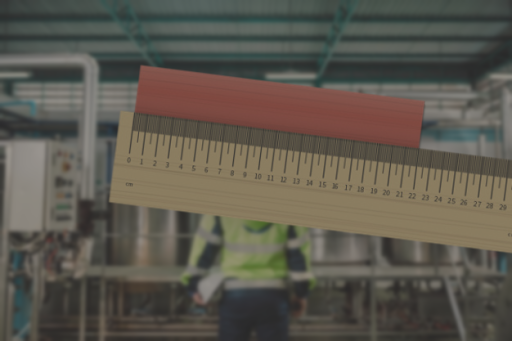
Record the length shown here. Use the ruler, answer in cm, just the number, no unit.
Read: 22
